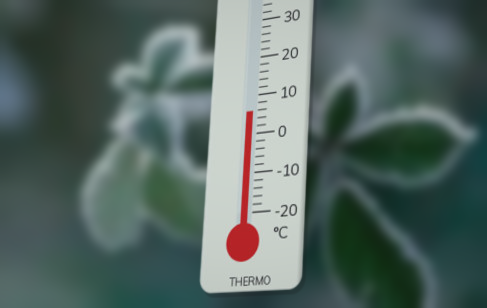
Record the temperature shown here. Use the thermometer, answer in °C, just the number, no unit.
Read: 6
